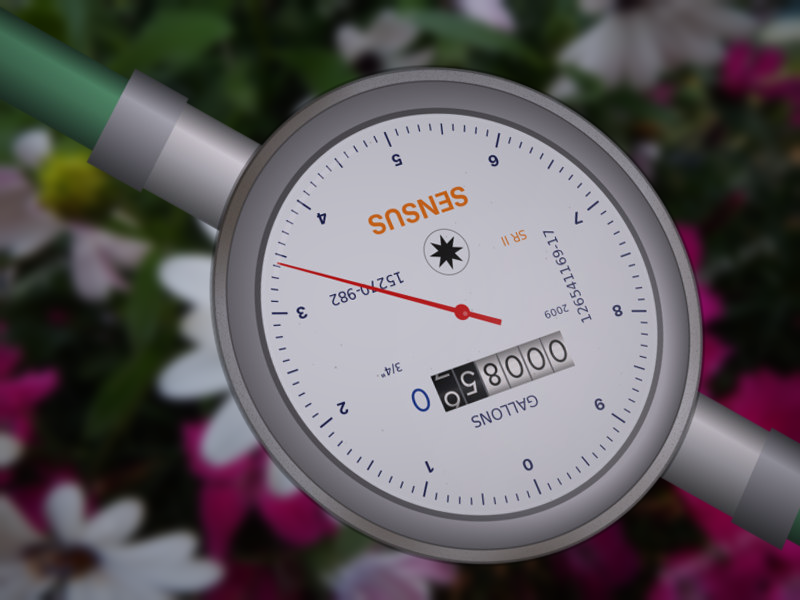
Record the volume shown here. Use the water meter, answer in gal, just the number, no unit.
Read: 8563.4
